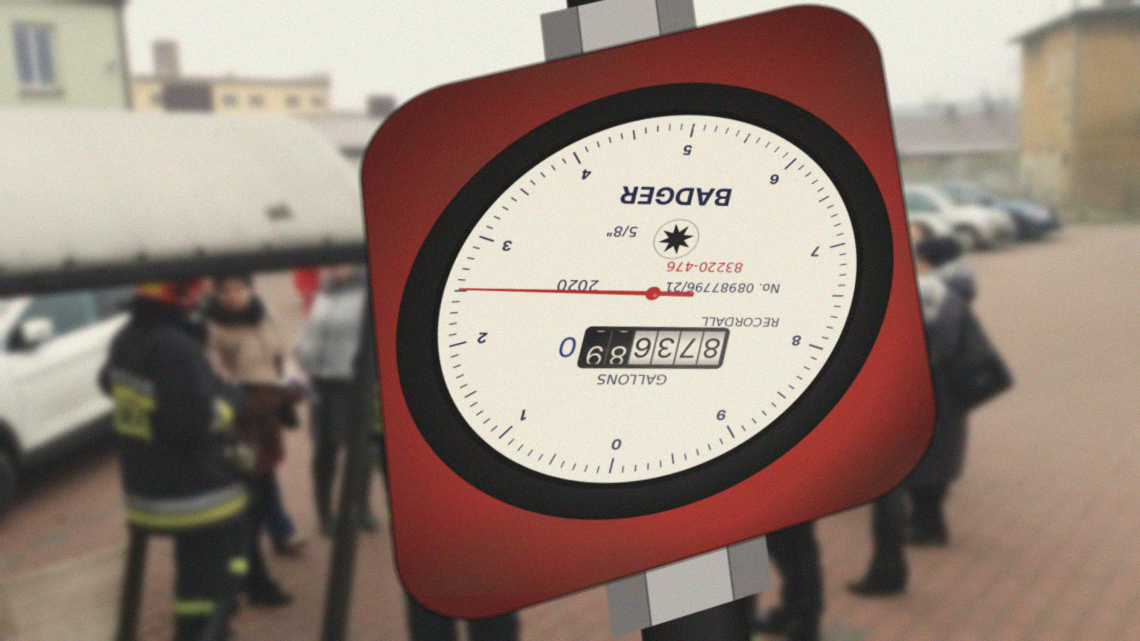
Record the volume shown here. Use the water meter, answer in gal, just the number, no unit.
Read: 8736892.5
